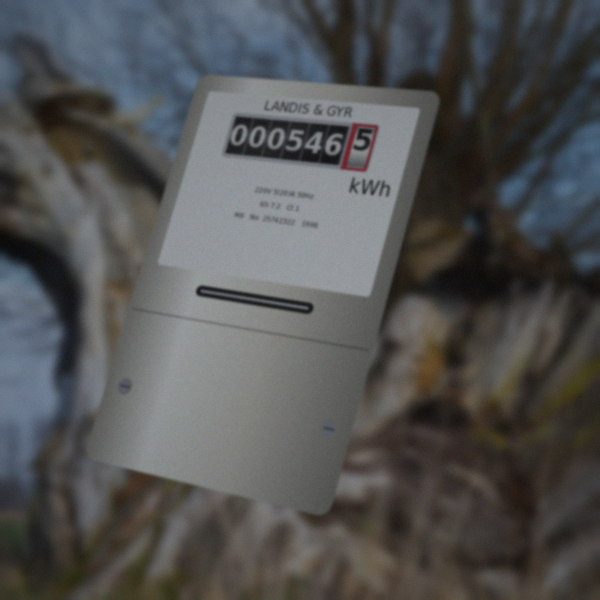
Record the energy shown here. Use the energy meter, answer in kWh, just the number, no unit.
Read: 546.5
